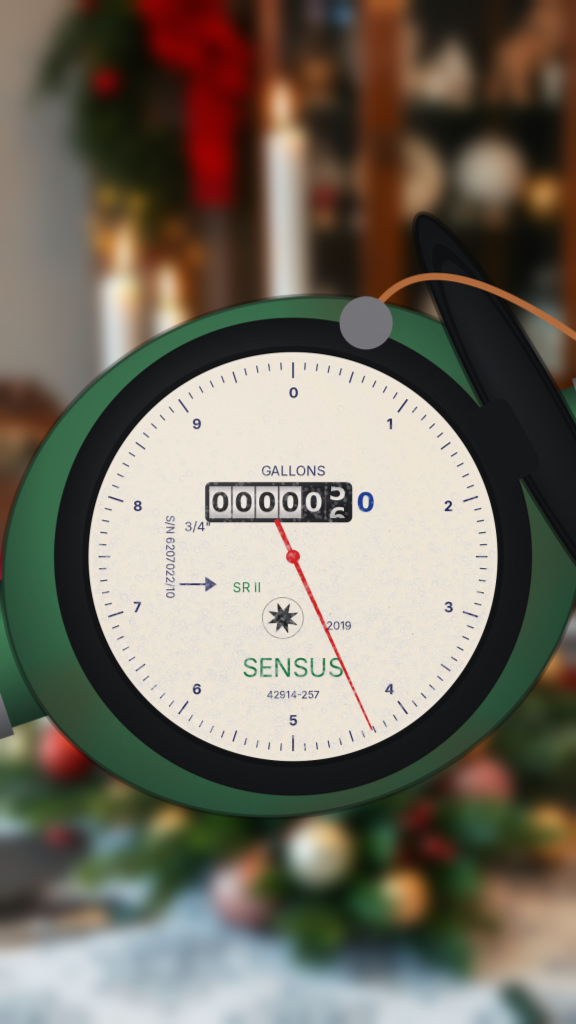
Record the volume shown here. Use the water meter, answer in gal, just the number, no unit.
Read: 54.3
